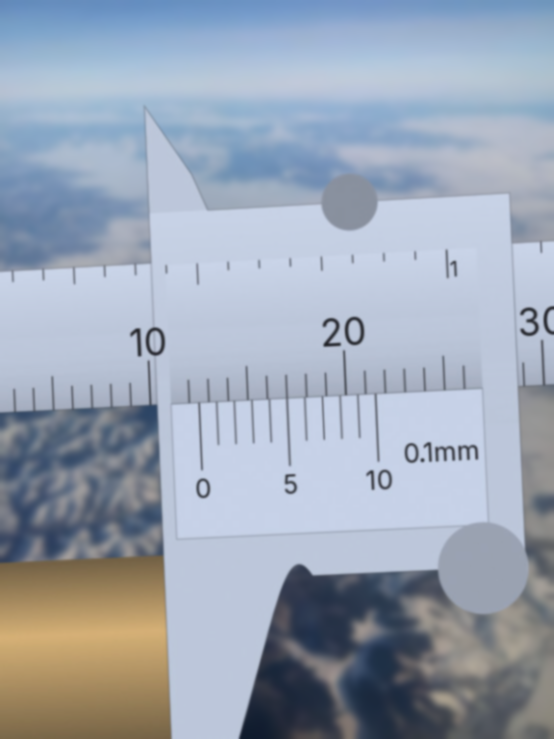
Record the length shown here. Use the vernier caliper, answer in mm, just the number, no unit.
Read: 12.5
